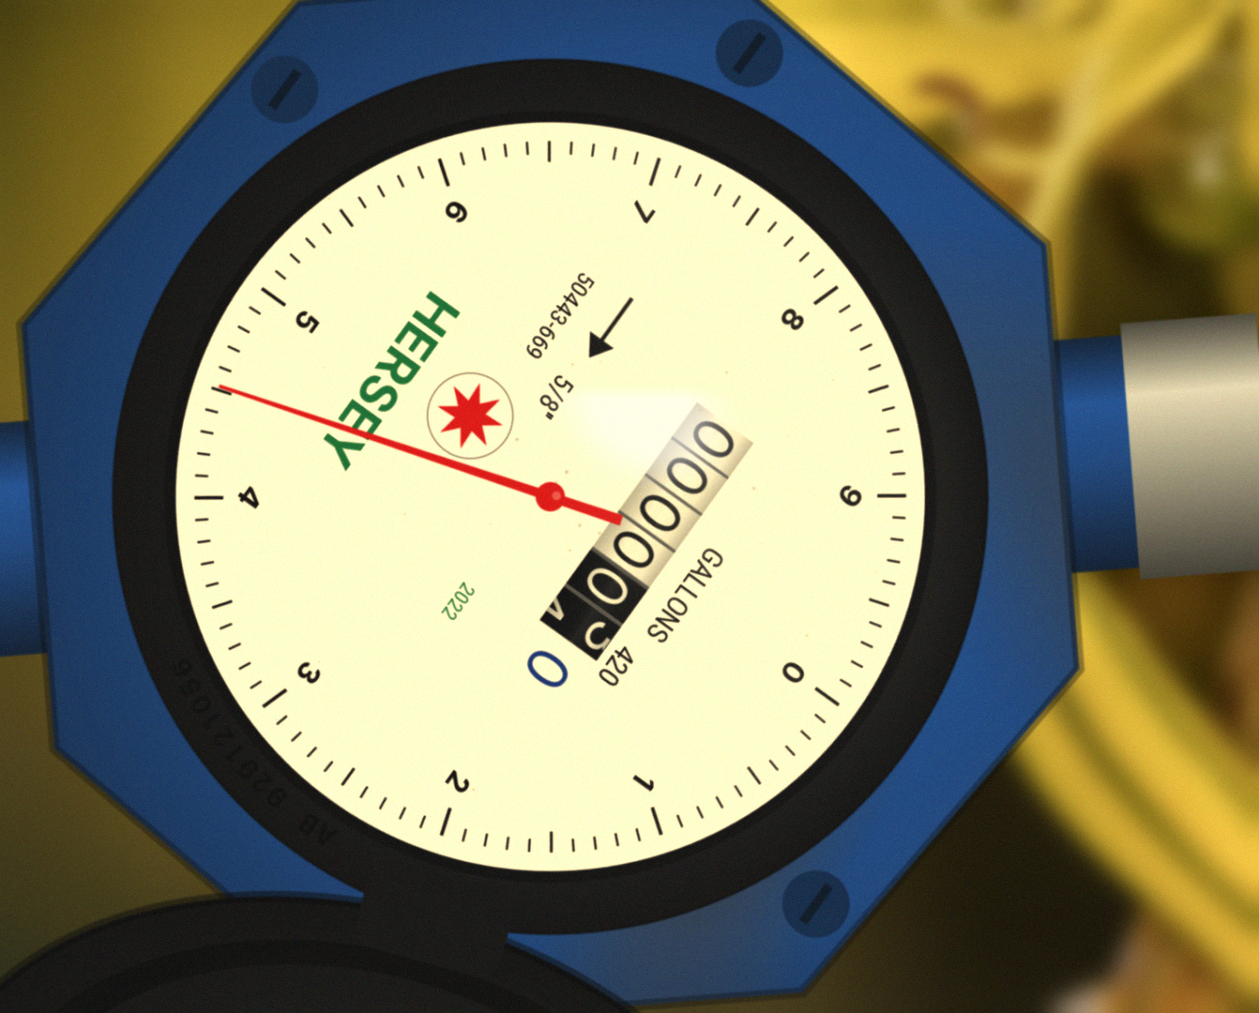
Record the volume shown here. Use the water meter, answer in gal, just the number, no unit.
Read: 34.5
